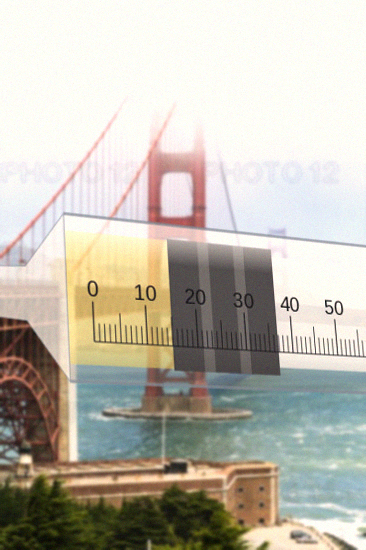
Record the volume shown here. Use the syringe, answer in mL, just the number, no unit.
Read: 15
